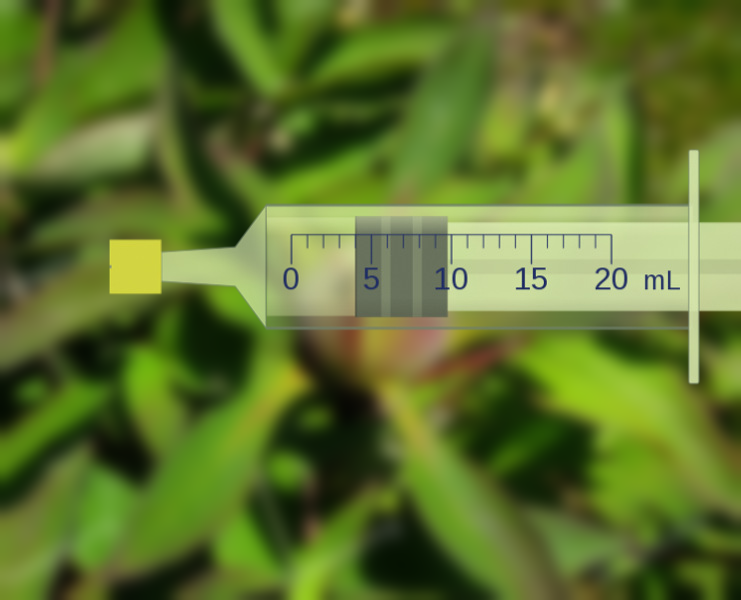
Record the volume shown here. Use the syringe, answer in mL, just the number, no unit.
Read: 4
